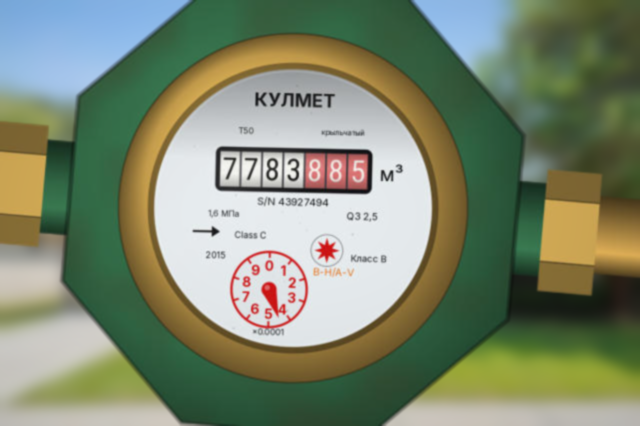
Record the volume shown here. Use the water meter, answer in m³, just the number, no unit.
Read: 7783.8854
